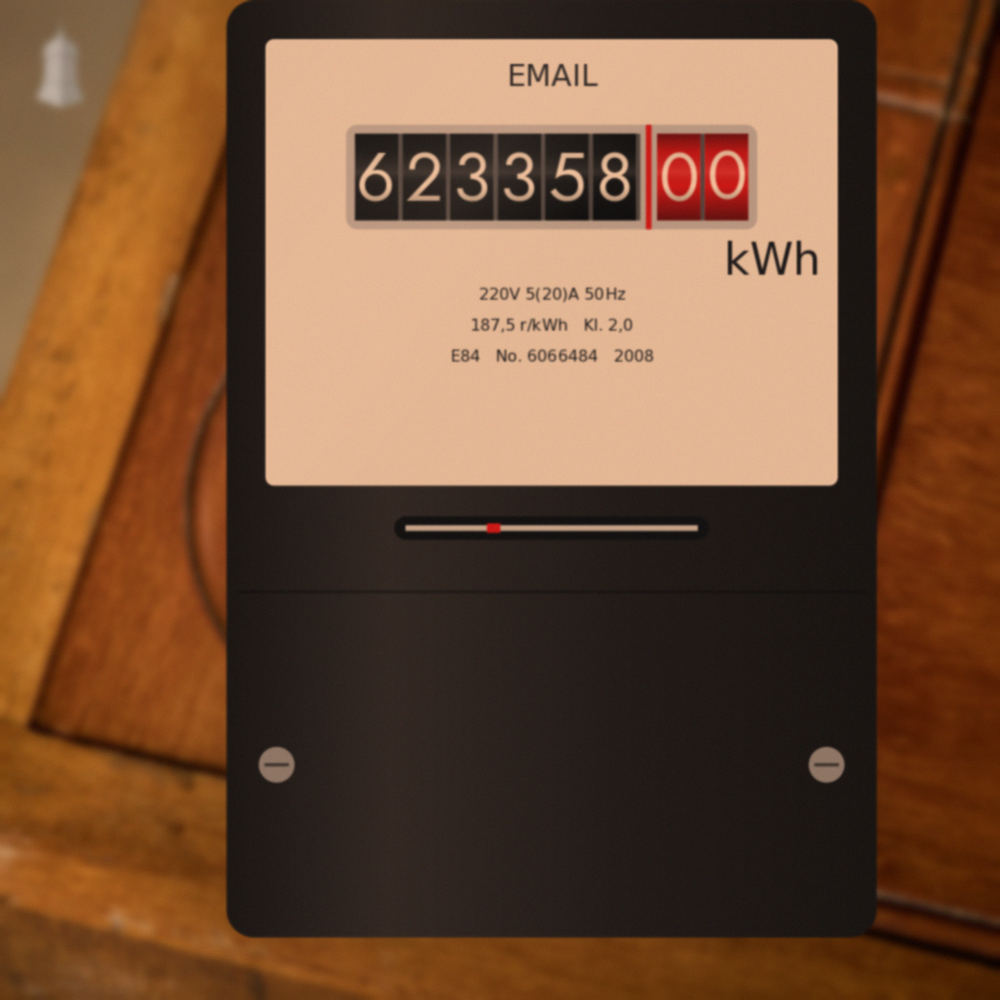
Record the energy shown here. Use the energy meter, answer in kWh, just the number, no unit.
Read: 623358.00
